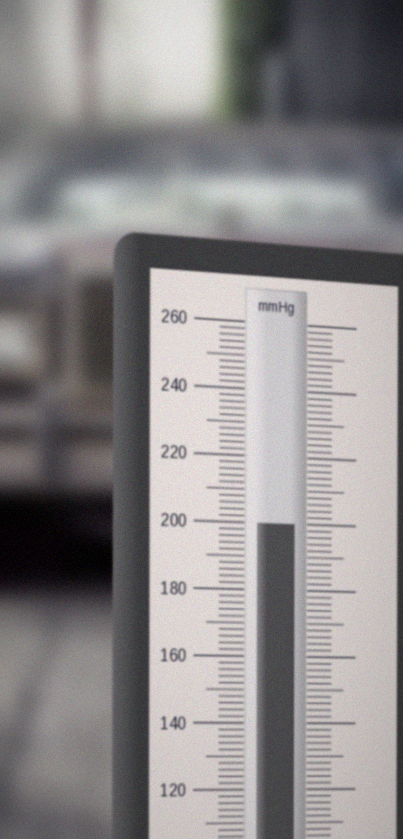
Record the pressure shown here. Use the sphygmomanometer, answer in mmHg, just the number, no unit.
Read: 200
